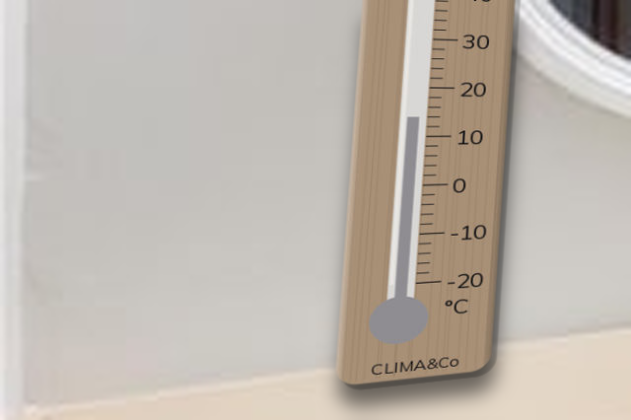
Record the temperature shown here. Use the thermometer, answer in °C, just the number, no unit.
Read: 14
